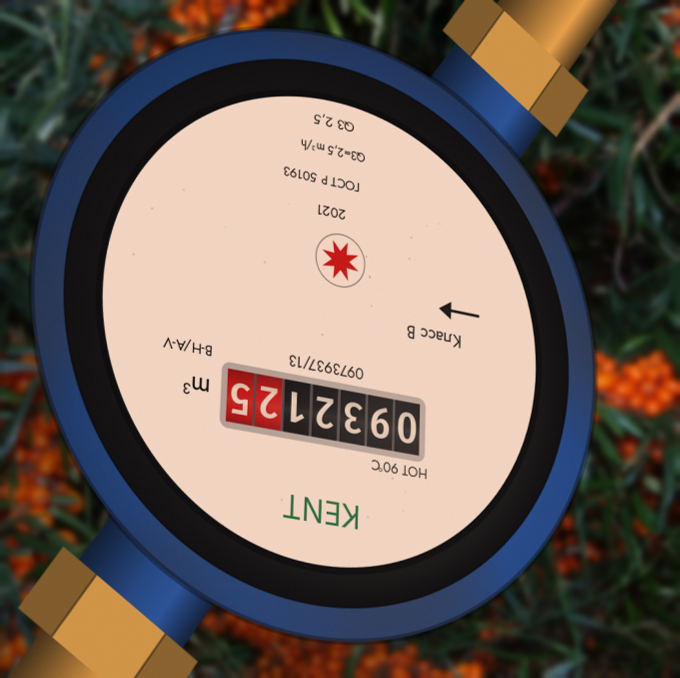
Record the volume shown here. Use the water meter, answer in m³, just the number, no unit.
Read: 9321.25
